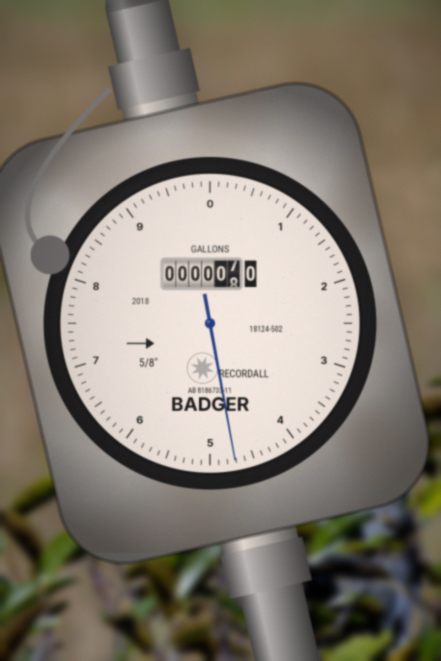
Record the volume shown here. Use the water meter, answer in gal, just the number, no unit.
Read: 74.7
